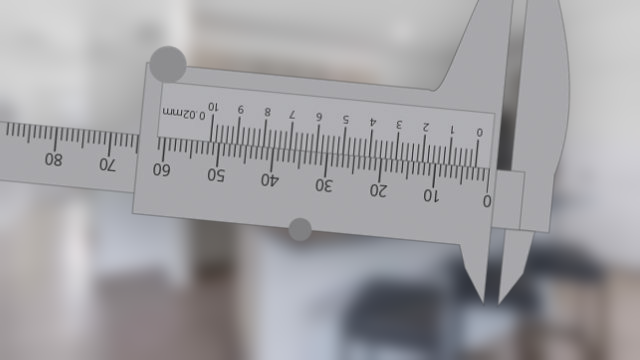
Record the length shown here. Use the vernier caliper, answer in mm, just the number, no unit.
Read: 2.6
